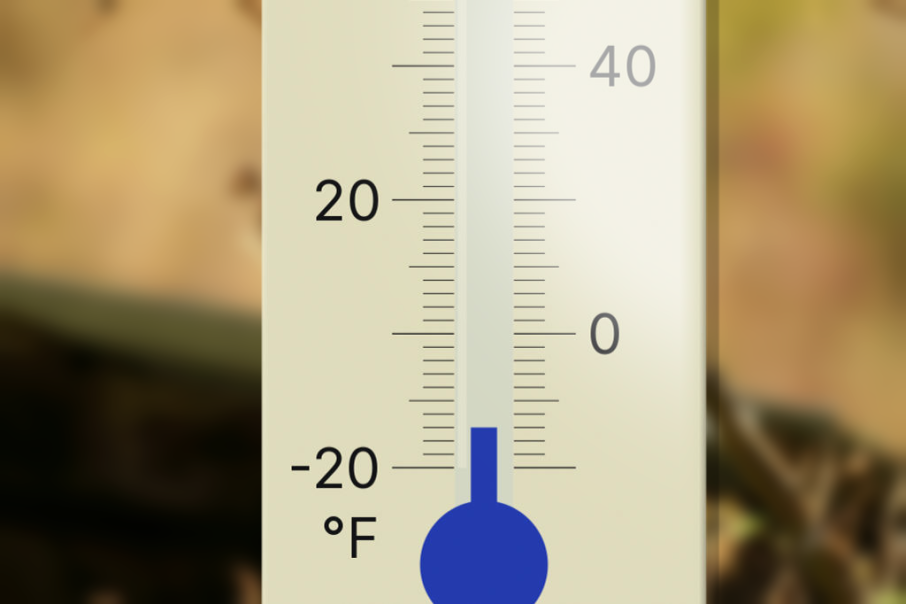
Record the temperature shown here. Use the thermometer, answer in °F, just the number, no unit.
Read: -14
